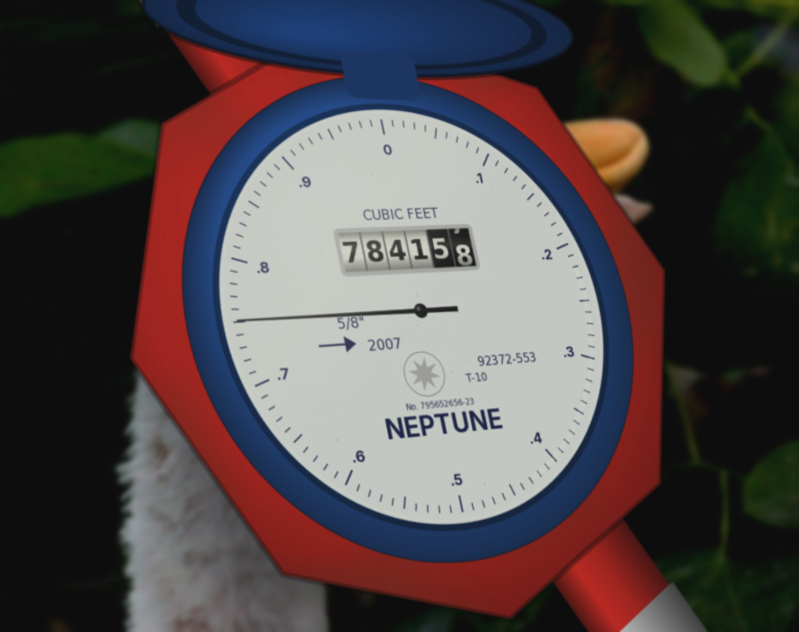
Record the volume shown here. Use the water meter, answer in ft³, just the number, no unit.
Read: 784157.75
